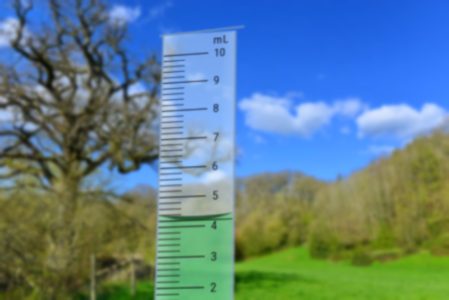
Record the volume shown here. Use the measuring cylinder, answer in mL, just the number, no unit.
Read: 4.2
